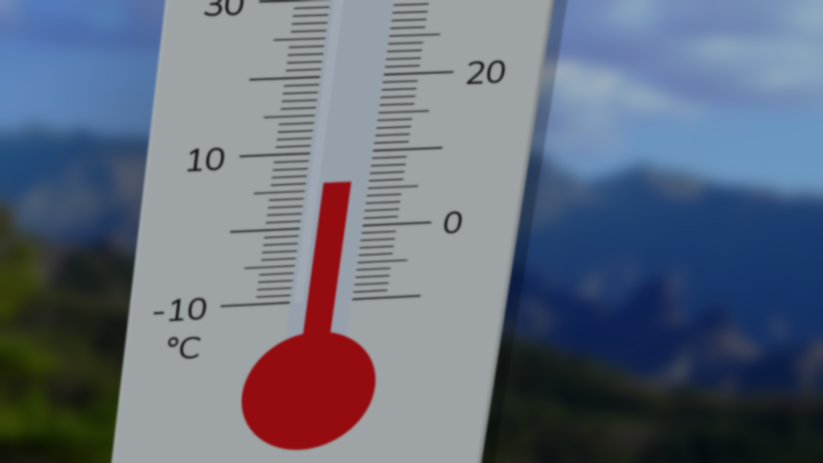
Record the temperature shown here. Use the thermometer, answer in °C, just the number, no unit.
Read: 6
